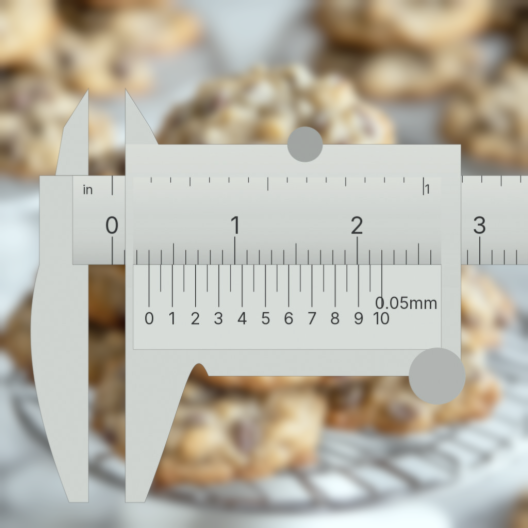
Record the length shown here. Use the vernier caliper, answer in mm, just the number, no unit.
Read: 3.0
